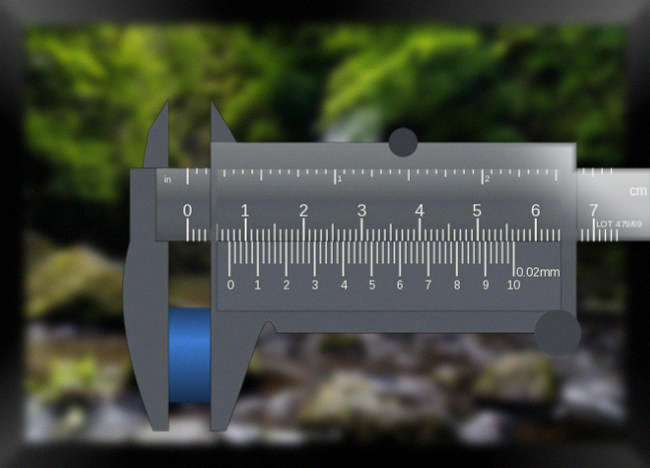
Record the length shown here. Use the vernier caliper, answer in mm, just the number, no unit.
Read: 7.2
